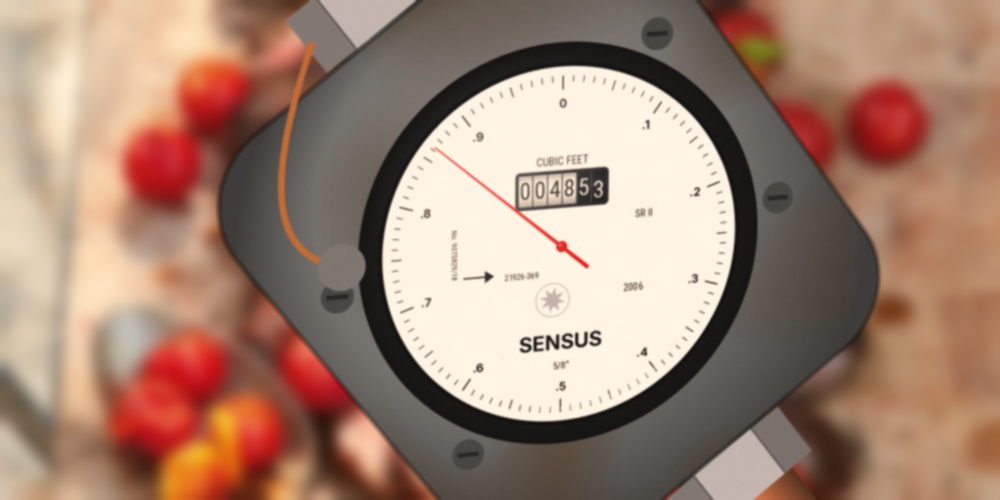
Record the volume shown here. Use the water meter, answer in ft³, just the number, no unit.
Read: 4852.86
